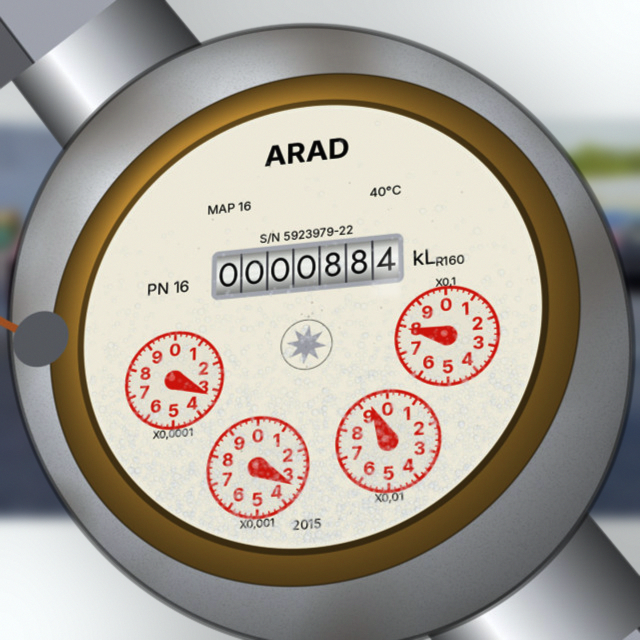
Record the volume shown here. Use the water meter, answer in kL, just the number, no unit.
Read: 884.7933
